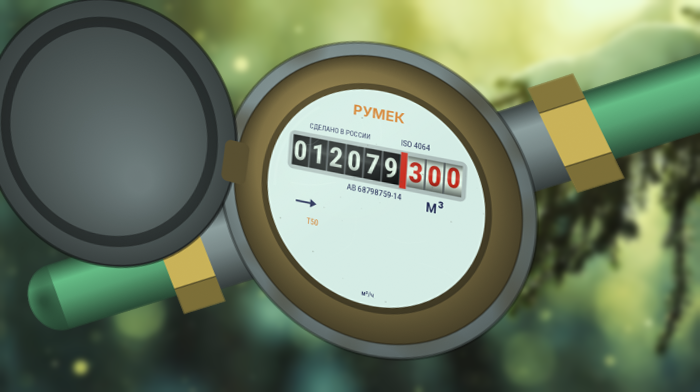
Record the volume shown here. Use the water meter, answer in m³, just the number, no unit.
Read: 12079.300
